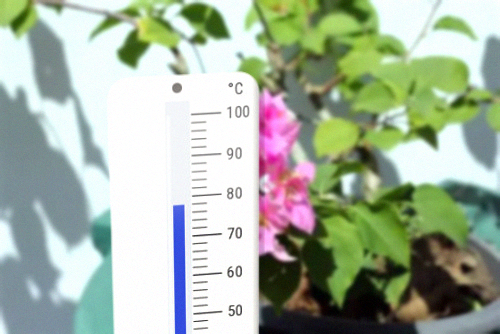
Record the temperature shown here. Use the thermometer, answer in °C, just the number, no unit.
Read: 78
